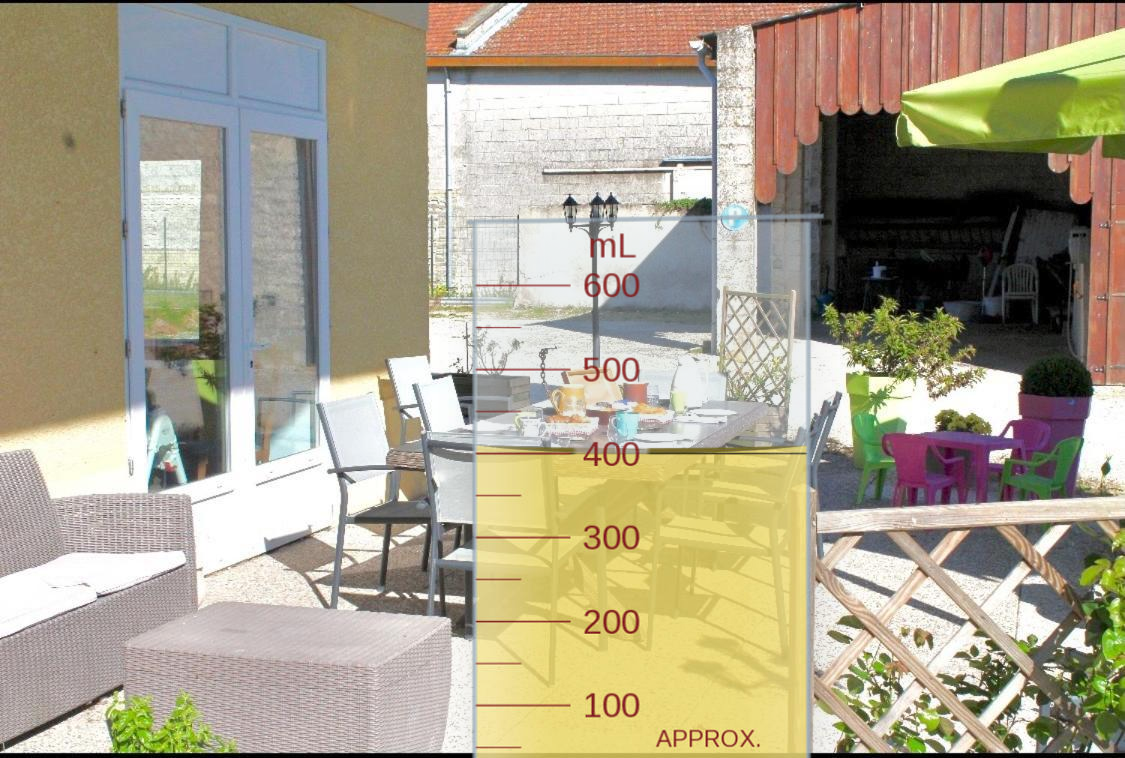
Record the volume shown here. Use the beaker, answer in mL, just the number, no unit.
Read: 400
